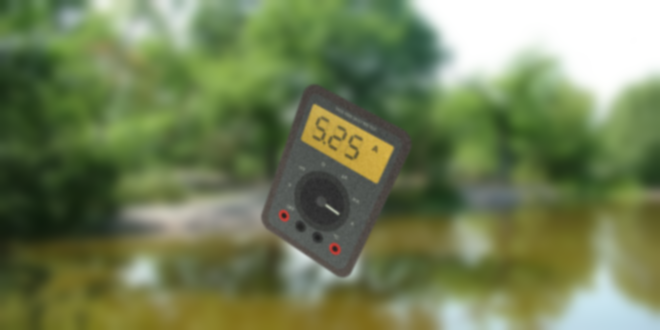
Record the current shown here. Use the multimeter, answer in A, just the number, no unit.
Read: 5.25
